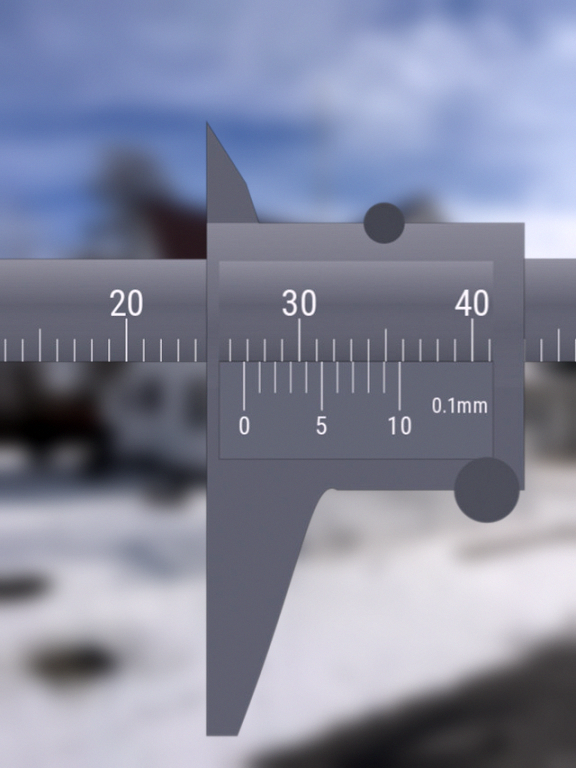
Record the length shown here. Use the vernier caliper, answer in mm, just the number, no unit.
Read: 26.8
